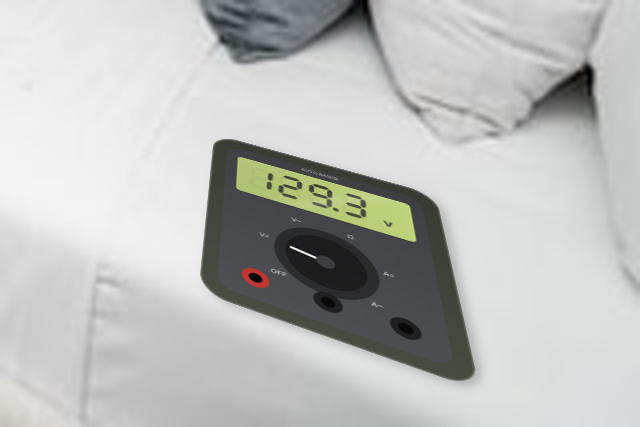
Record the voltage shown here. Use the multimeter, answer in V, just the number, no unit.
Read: 129.3
